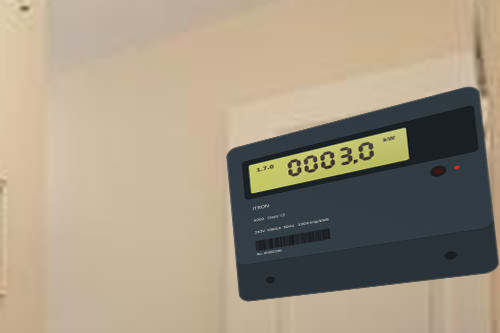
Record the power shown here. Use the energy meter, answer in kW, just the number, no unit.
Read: 3.0
